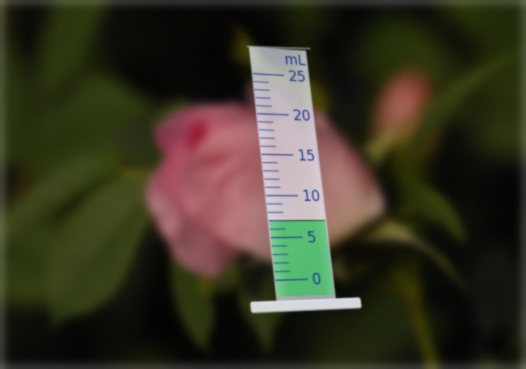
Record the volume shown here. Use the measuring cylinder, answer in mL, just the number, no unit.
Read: 7
